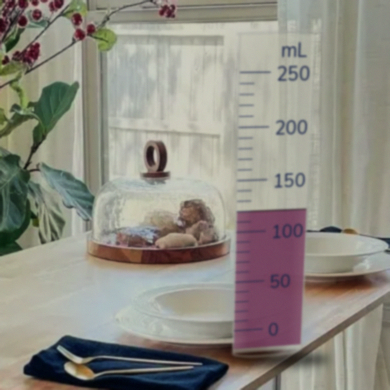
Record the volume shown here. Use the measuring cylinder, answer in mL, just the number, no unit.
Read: 120
